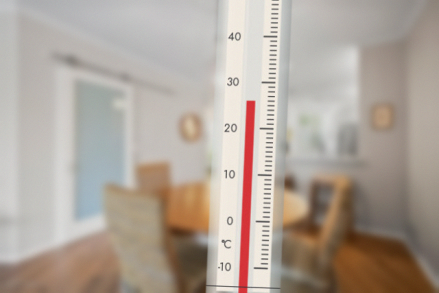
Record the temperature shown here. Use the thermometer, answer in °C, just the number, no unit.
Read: 26
